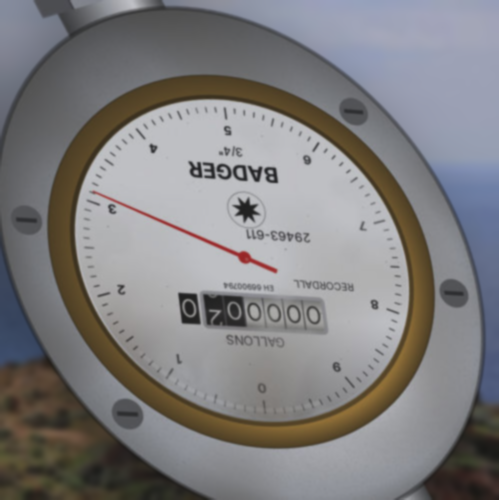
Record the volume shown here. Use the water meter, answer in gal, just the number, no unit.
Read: 23.1
